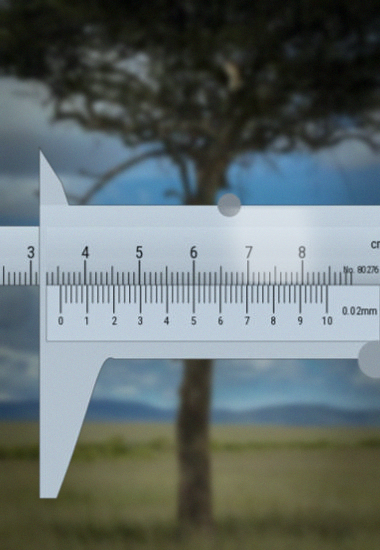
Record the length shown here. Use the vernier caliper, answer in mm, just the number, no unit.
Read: 35.5
